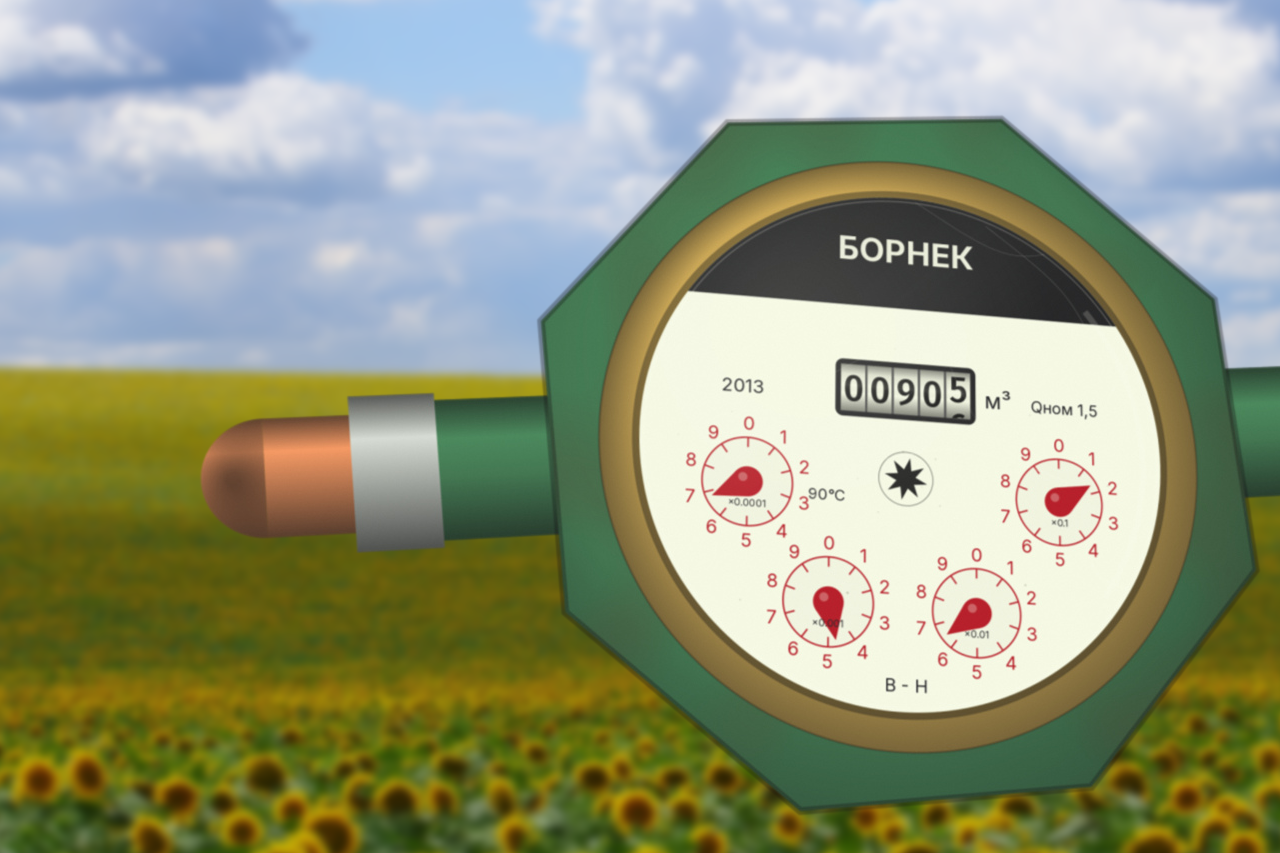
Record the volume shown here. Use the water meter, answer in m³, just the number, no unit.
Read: 905.1646
